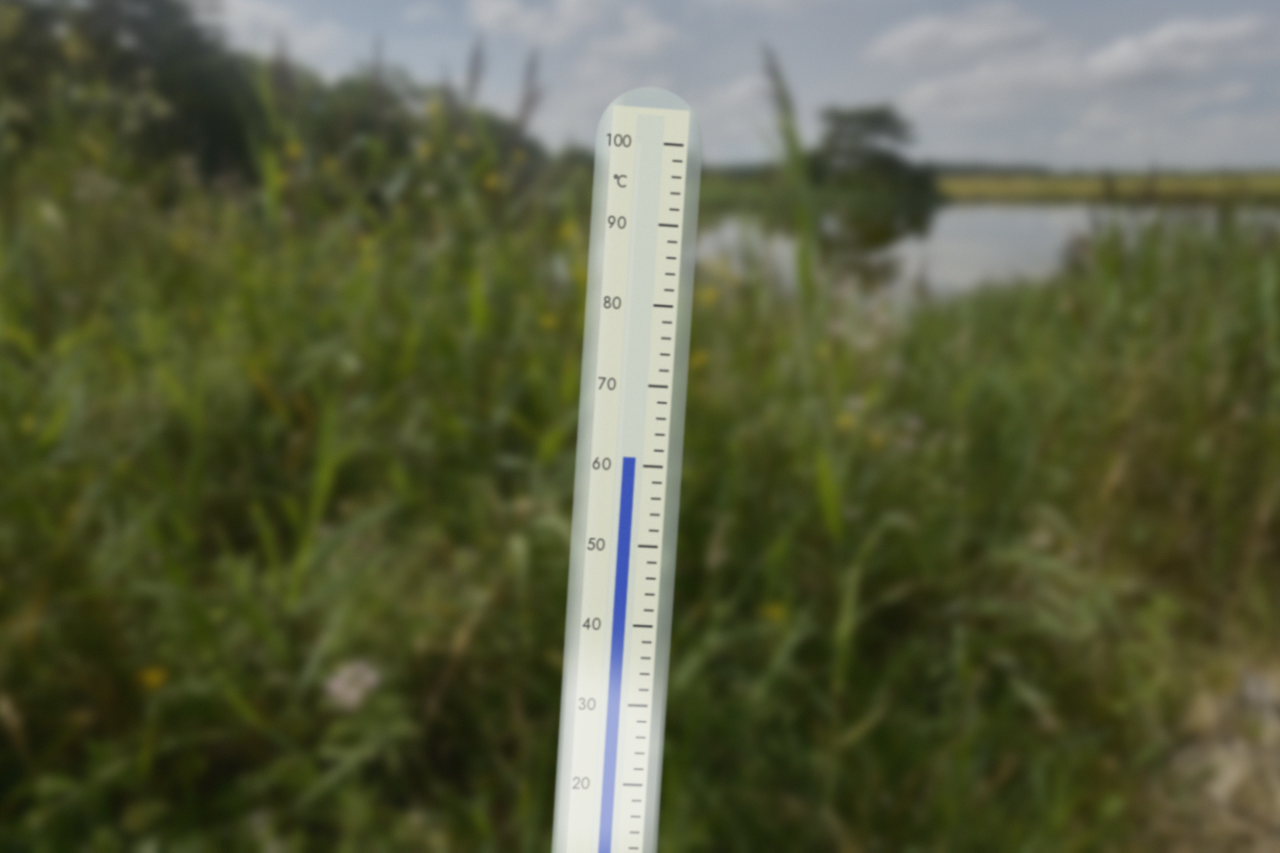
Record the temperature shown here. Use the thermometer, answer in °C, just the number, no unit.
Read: 61
